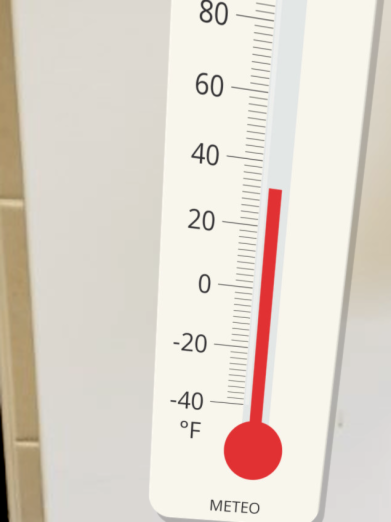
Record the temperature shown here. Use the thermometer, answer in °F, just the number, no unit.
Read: 32
